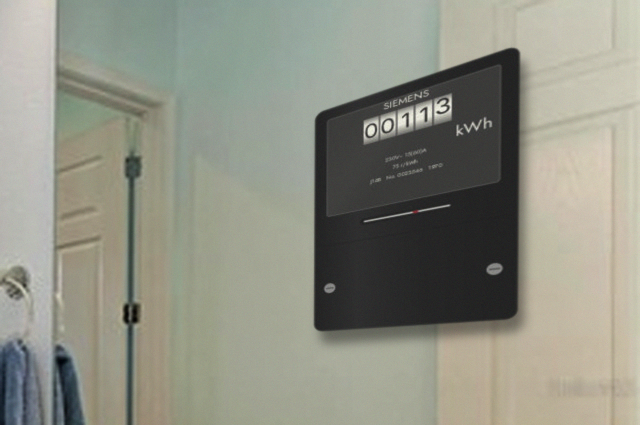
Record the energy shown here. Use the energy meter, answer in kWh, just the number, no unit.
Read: 113
